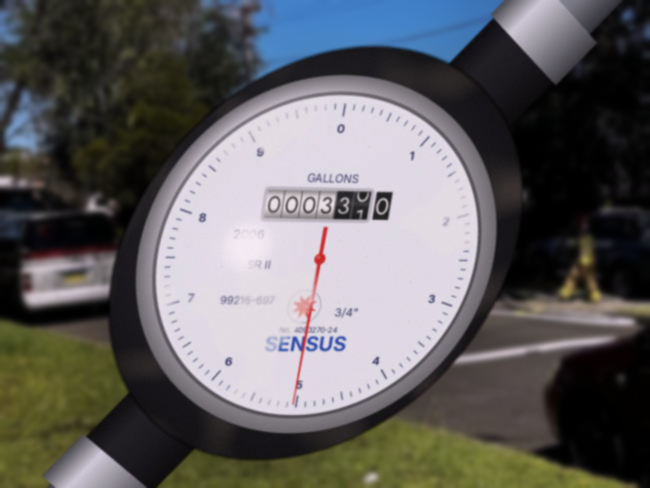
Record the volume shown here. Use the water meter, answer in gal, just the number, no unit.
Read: 3305.0
